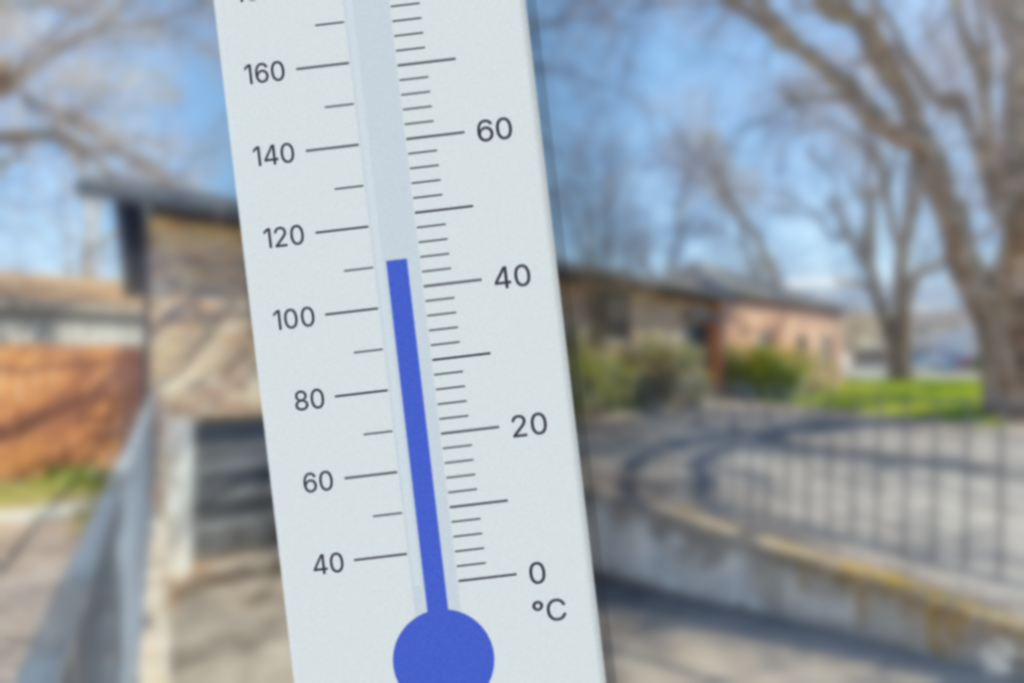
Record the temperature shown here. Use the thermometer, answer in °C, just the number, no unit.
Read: 44
